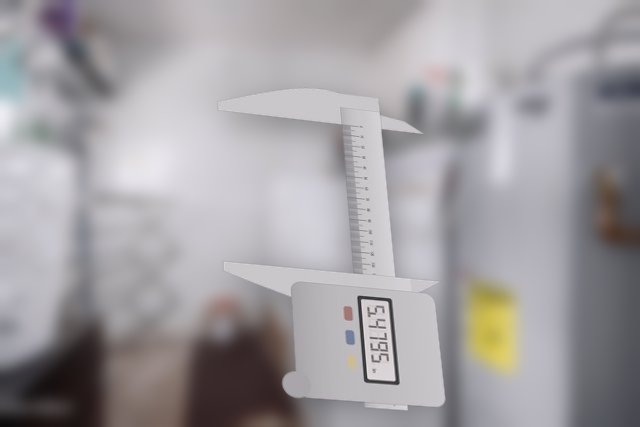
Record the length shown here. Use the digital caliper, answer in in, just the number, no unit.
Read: 5.4795
